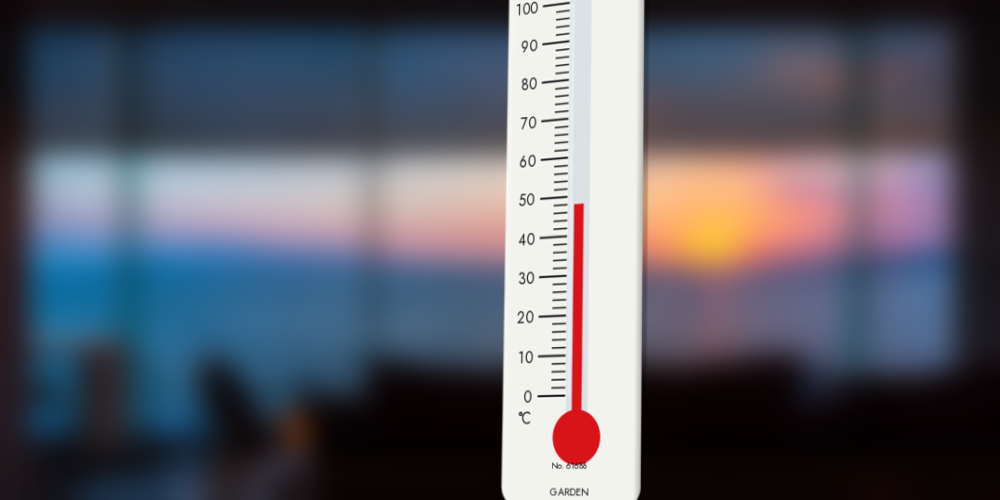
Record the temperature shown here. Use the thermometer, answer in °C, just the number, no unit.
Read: 48
